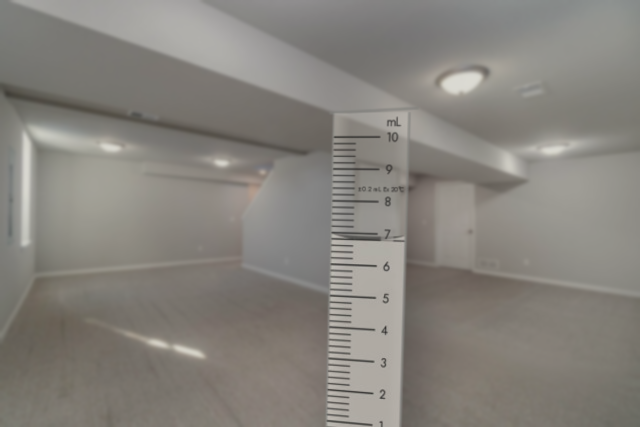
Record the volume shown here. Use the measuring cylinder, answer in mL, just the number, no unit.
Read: 6.8
